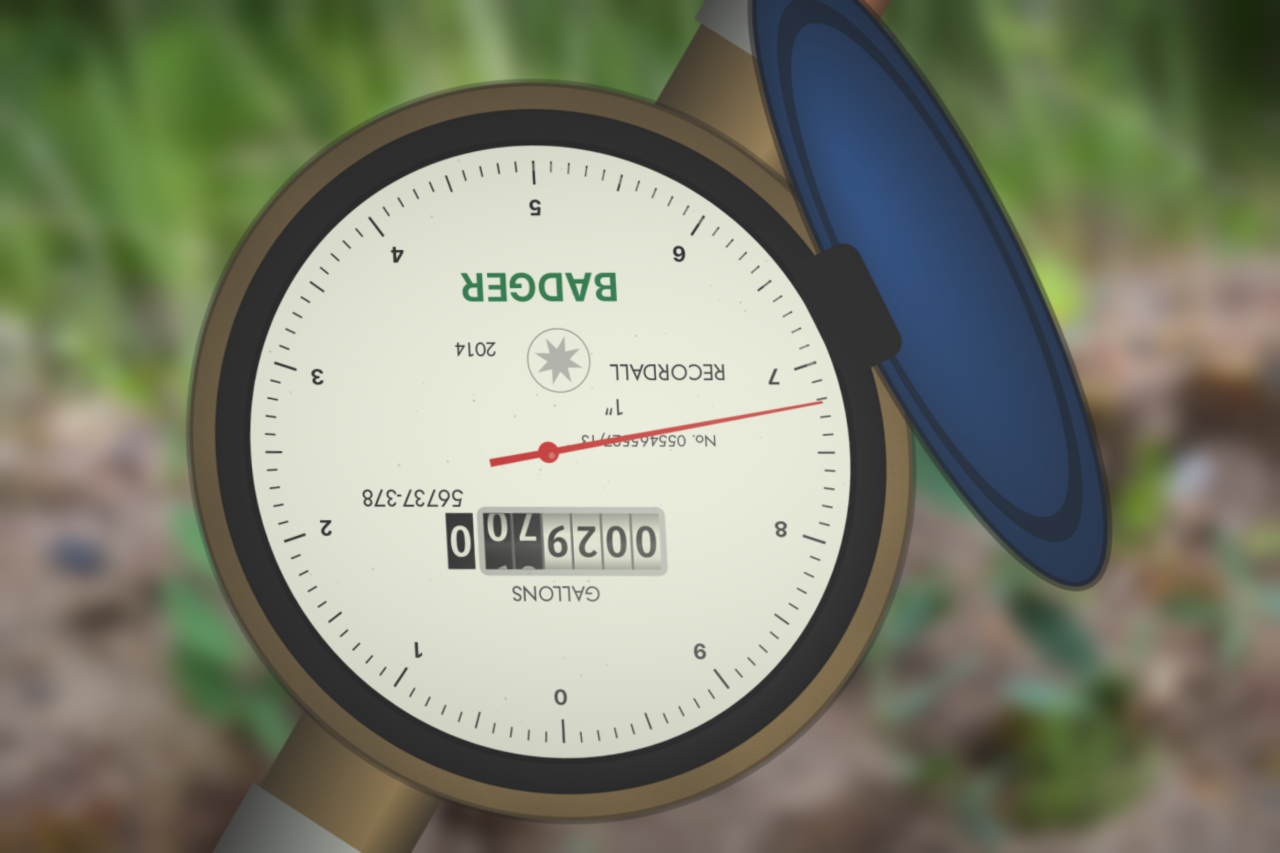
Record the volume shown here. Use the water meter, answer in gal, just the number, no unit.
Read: 29697.2
